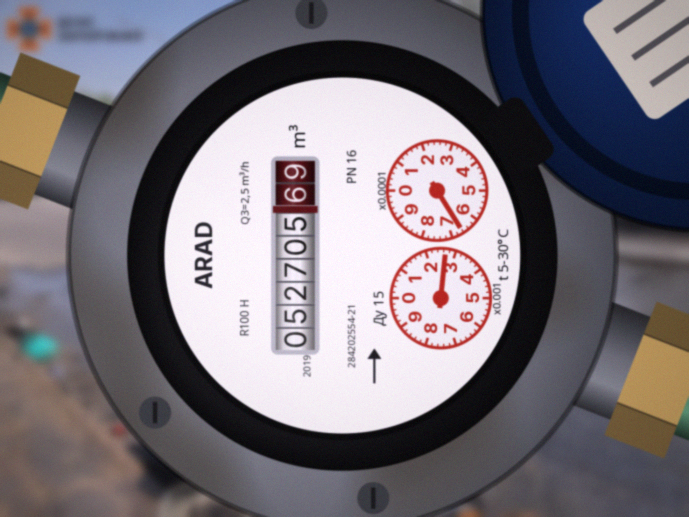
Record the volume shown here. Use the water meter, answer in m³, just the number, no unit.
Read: 52705.6926
